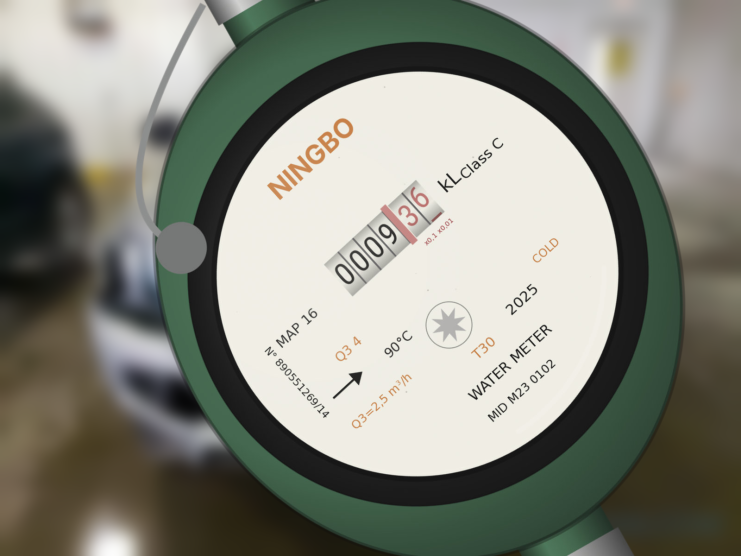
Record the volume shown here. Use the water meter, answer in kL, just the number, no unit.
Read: 9.36
